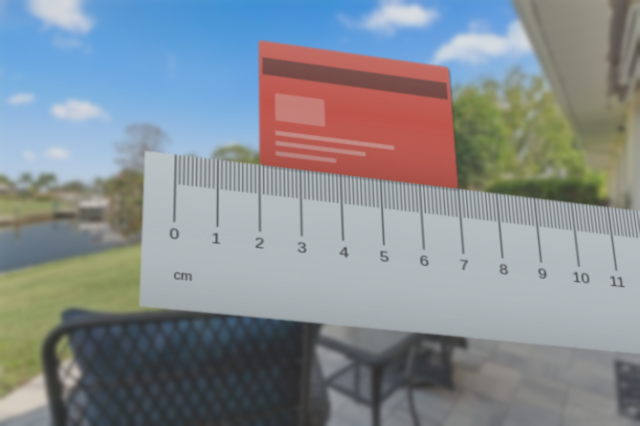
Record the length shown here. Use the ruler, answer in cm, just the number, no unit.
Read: 5
